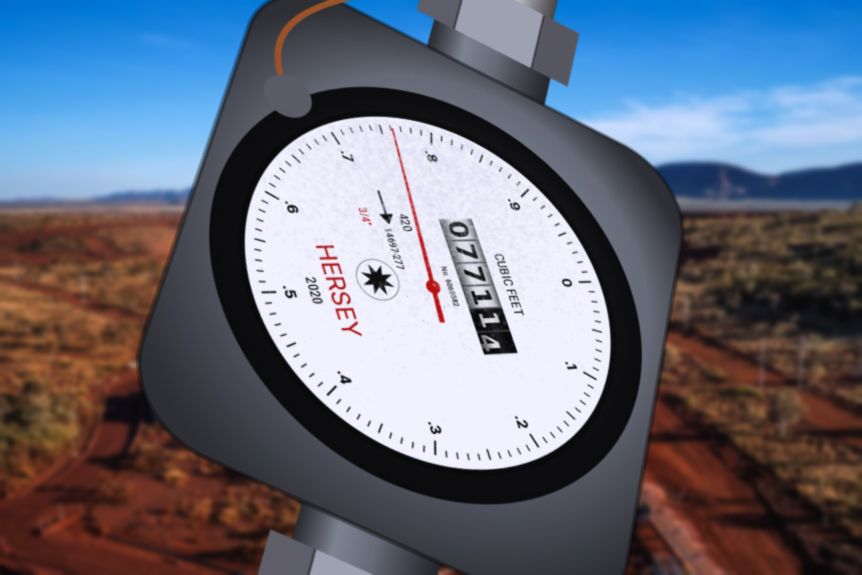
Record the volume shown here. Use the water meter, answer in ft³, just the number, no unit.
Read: 77113.76
